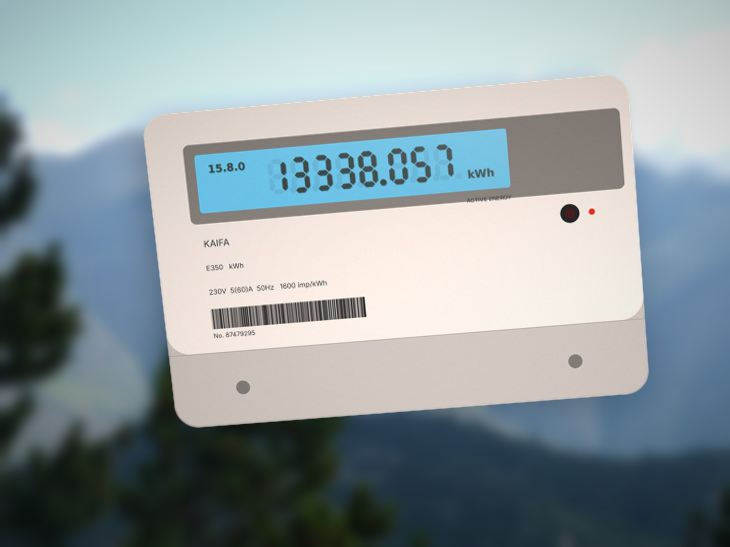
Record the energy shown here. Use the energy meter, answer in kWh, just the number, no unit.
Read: 13338.057
